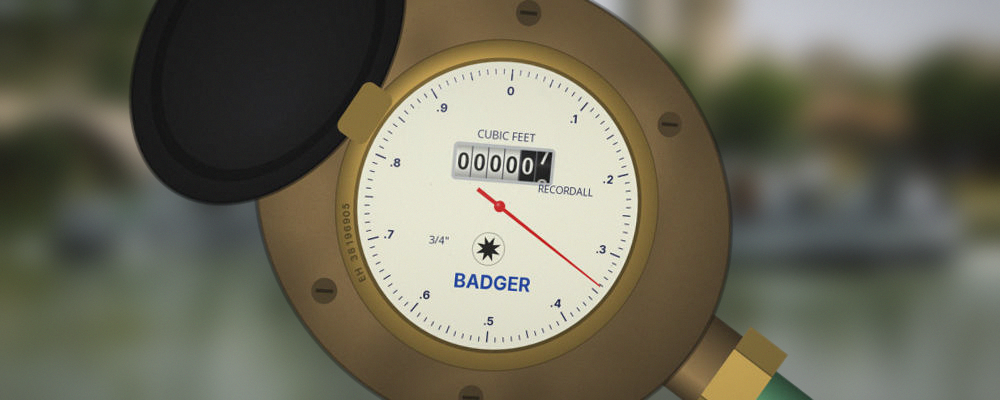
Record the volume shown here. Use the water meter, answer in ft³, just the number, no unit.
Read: 7.34
